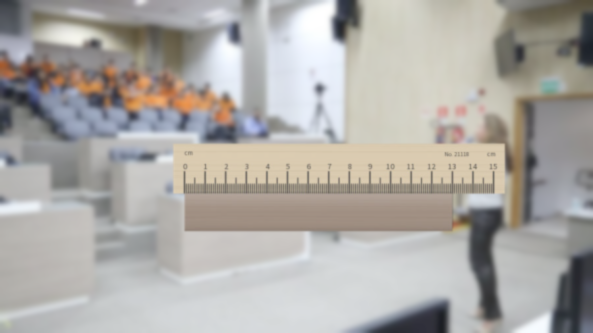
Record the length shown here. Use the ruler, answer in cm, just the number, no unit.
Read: 13
